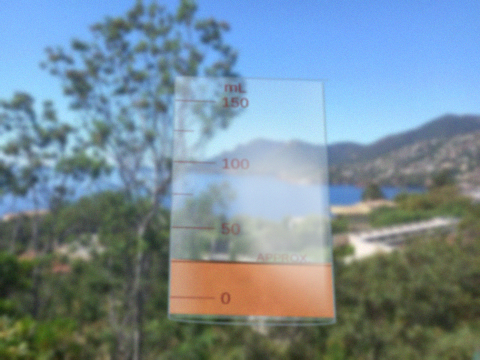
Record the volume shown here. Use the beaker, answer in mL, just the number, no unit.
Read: 25
